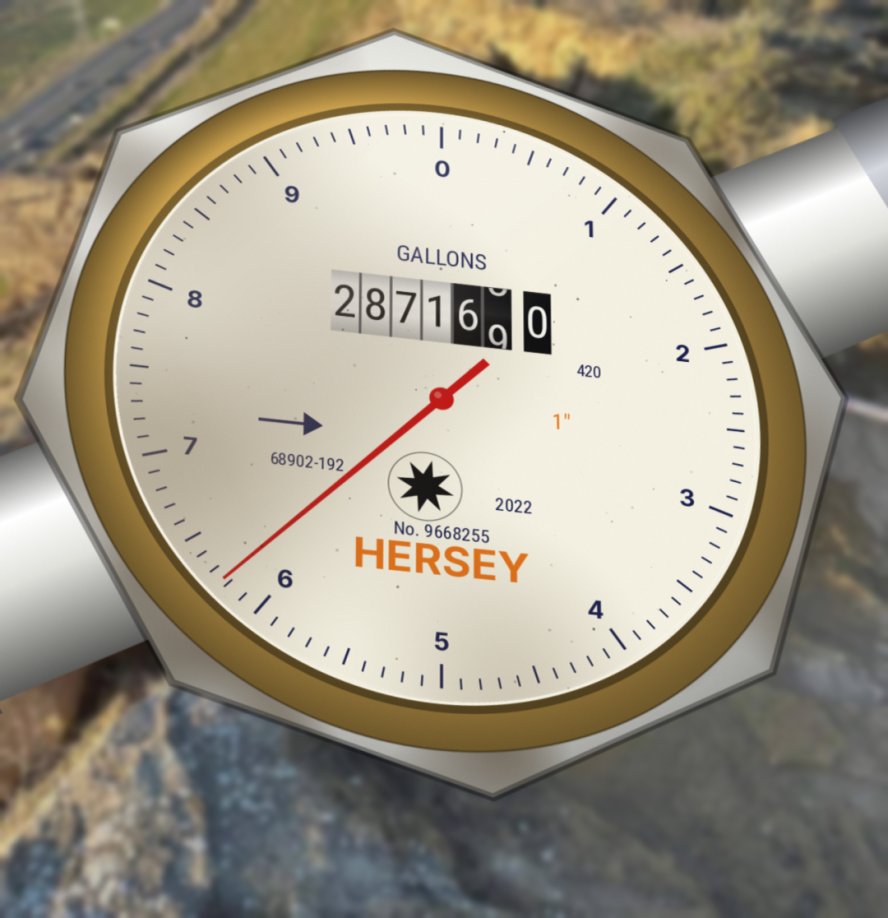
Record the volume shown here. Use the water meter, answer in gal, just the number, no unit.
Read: 2871686.2
